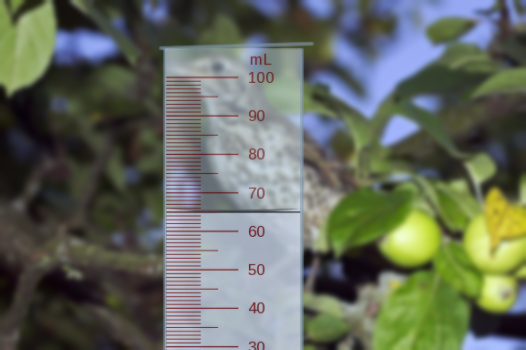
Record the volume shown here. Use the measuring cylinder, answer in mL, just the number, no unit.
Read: 65
